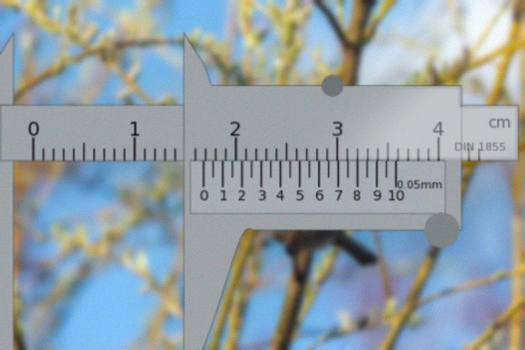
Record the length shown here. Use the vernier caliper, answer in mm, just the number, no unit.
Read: 16.8
